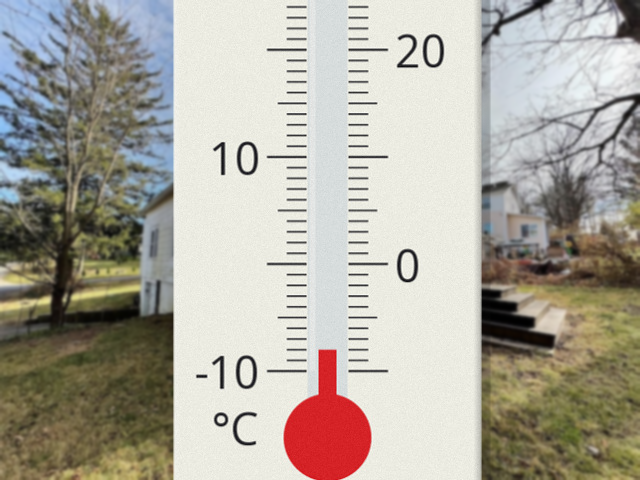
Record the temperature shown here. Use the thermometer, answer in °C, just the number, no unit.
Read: -8
